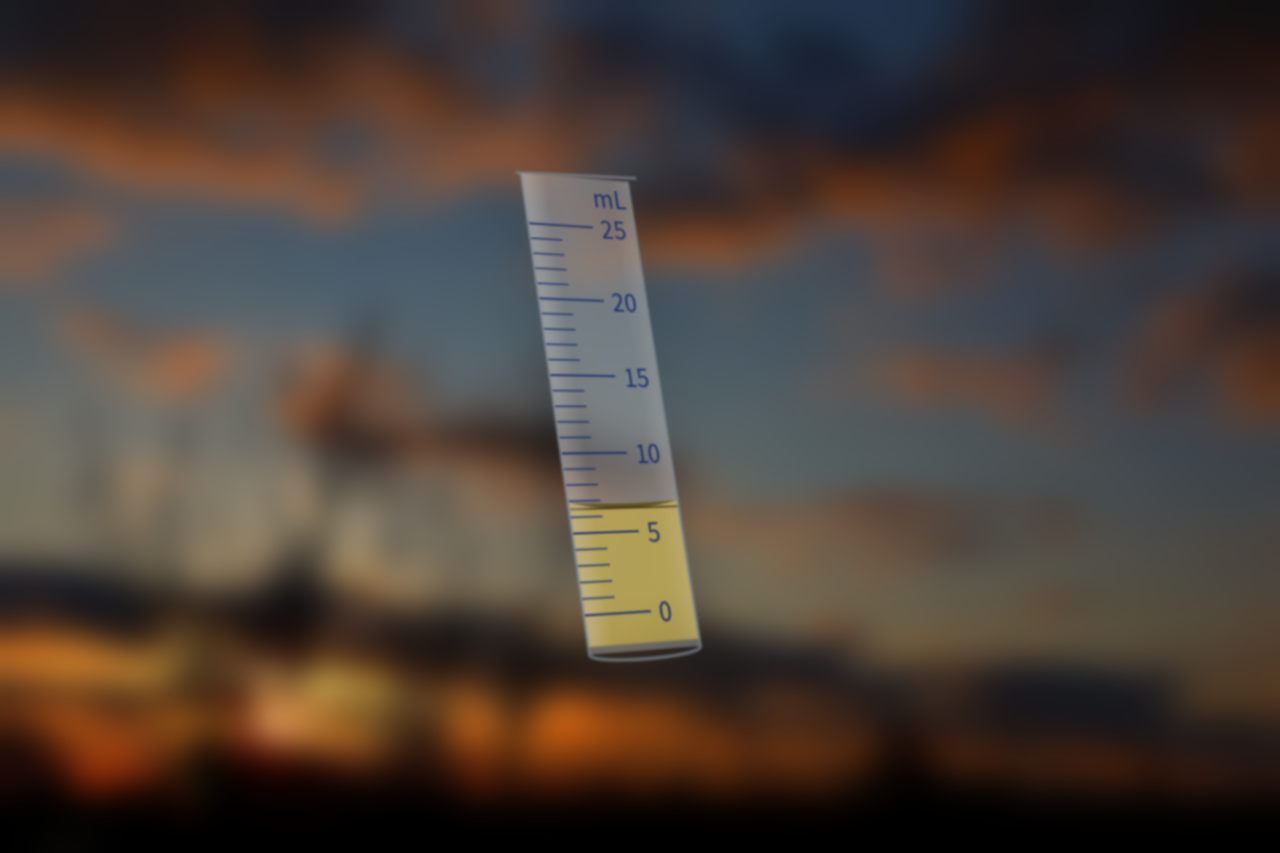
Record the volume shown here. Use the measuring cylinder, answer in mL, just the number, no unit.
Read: 6.5
